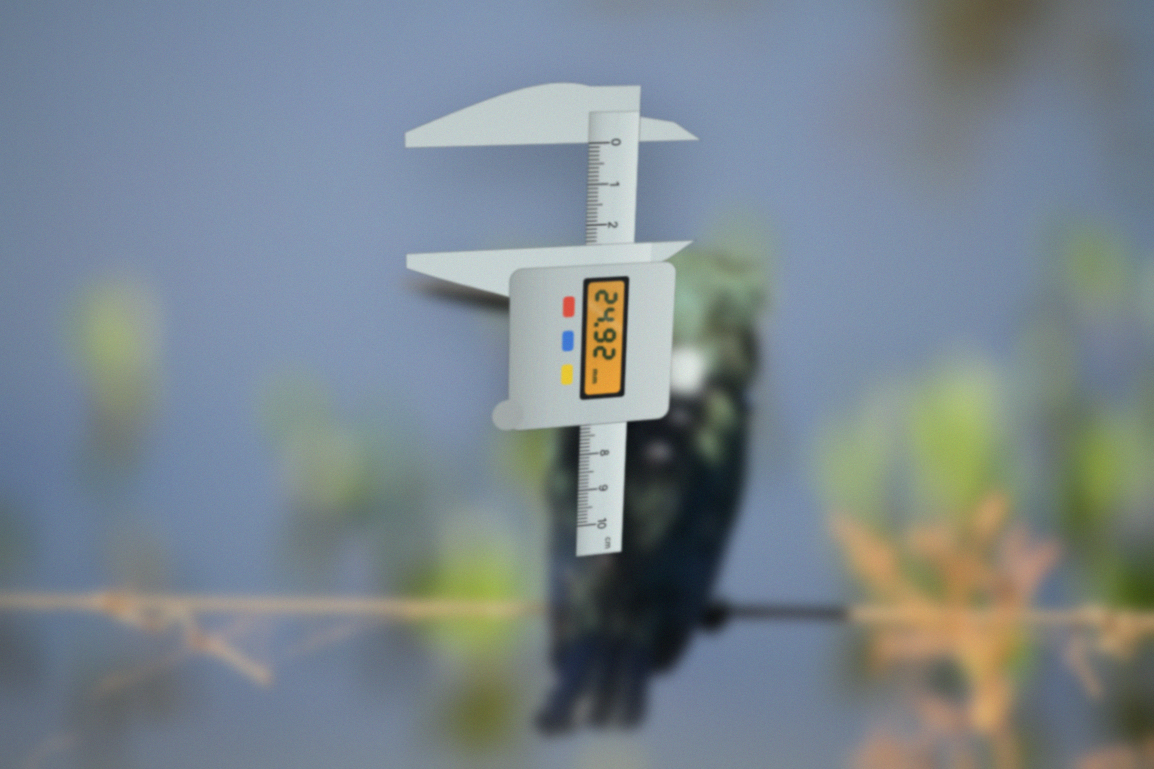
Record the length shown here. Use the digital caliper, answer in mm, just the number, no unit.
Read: 24.92
